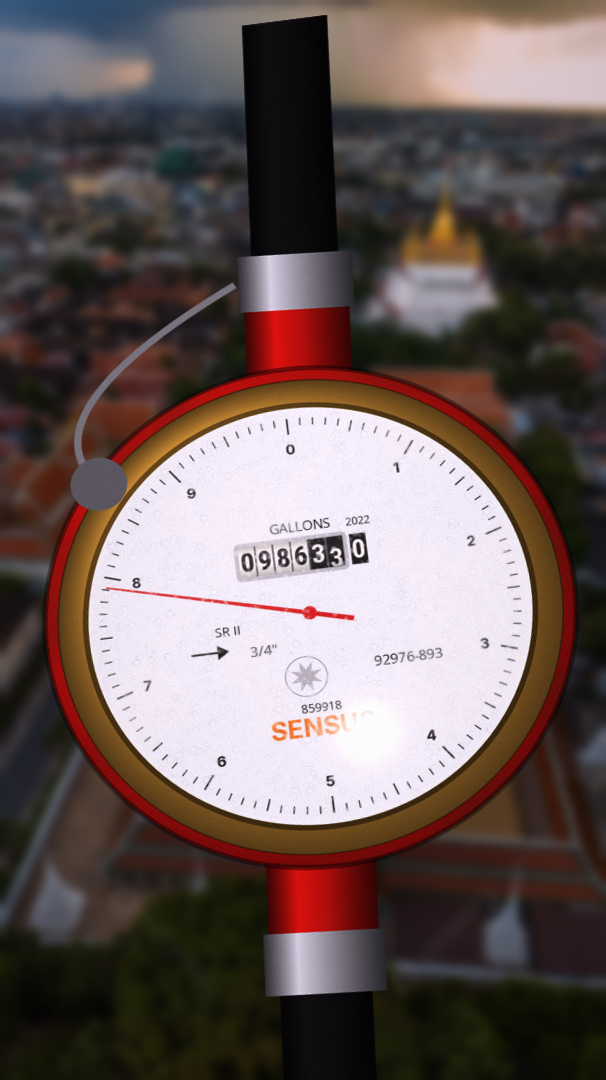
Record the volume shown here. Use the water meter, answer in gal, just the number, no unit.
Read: 986327.9
